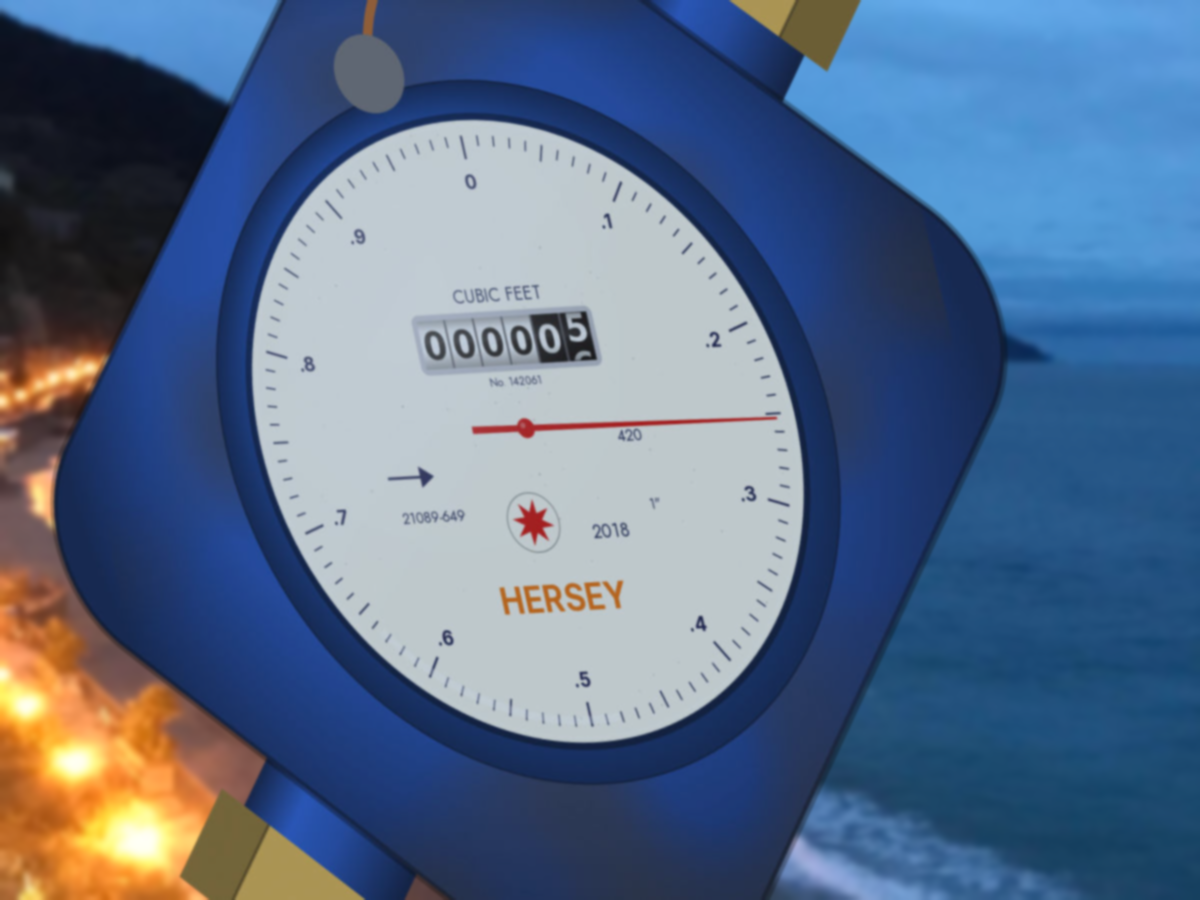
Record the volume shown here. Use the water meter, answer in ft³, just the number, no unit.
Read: 5.25
